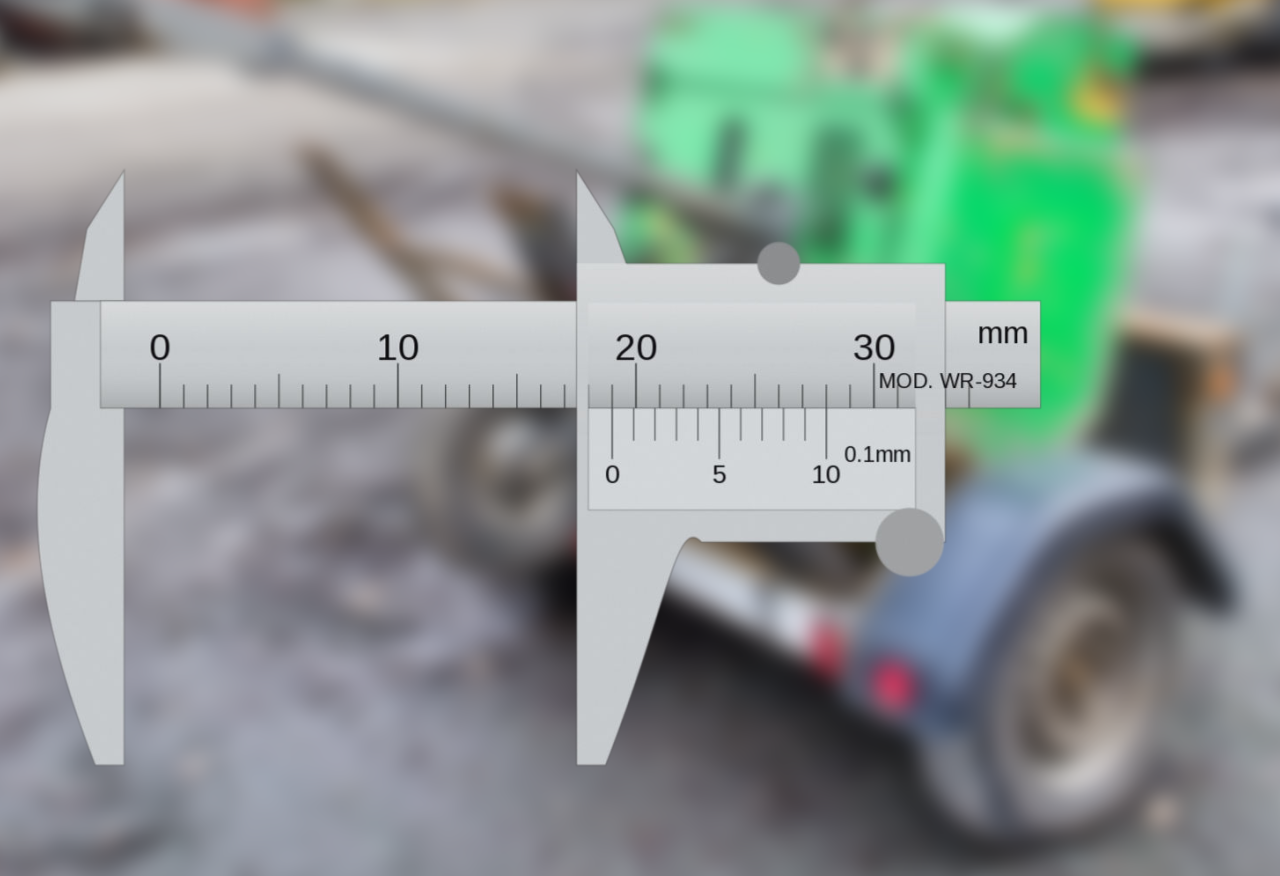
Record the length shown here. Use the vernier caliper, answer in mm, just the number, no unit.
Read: 19.0
